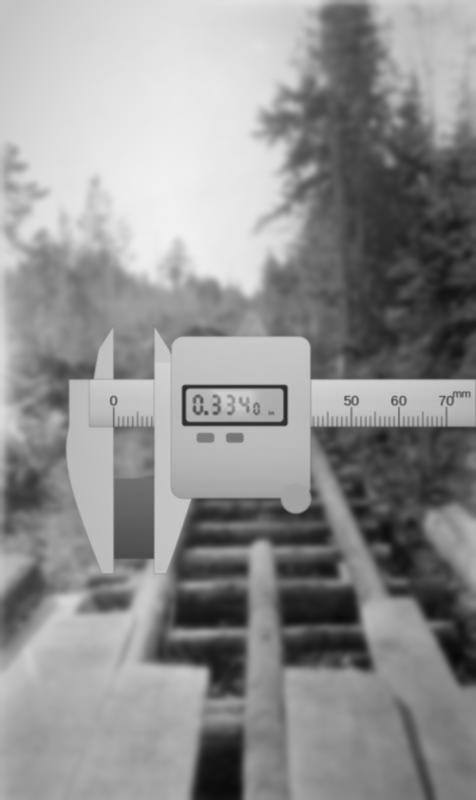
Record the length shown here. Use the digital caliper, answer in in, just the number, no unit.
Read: 0.3340
